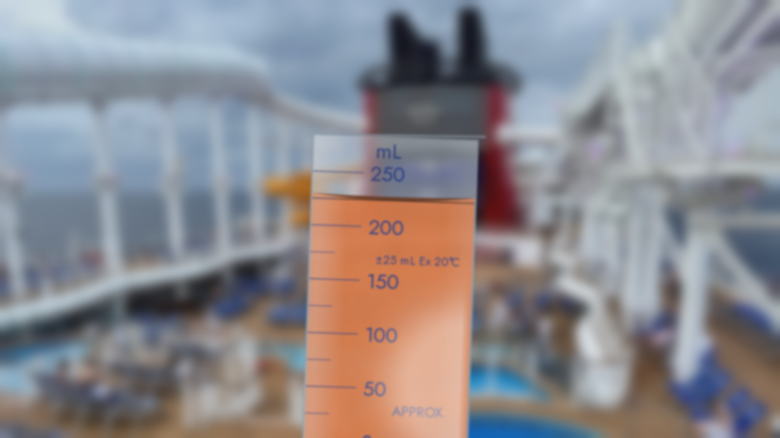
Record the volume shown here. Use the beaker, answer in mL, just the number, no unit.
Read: 225
